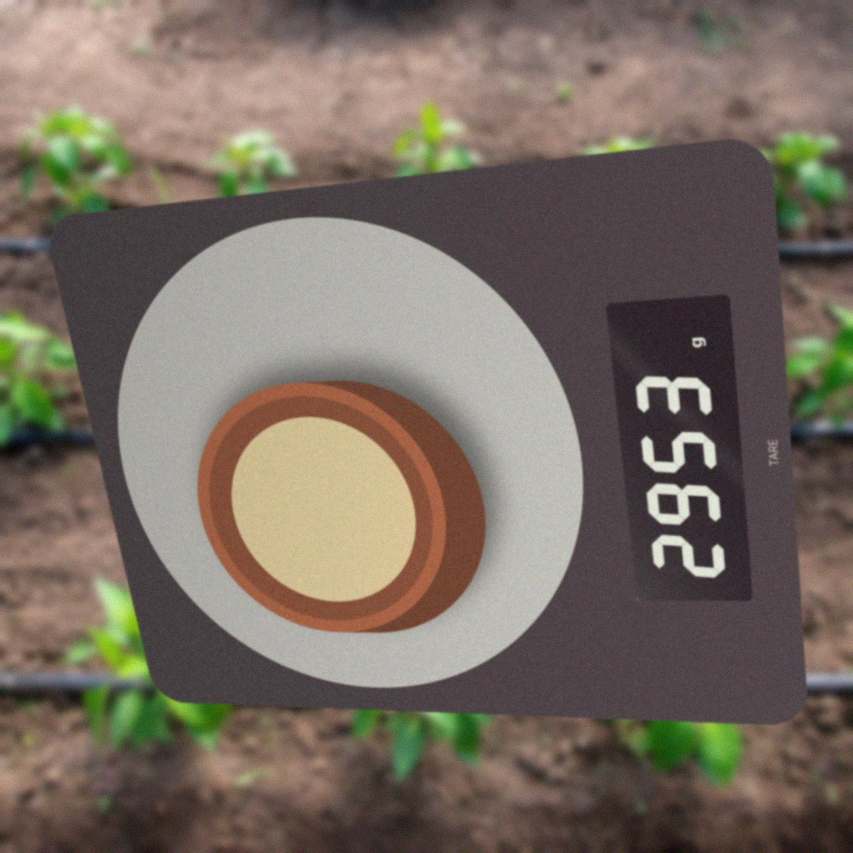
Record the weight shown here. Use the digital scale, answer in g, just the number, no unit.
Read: 2953
